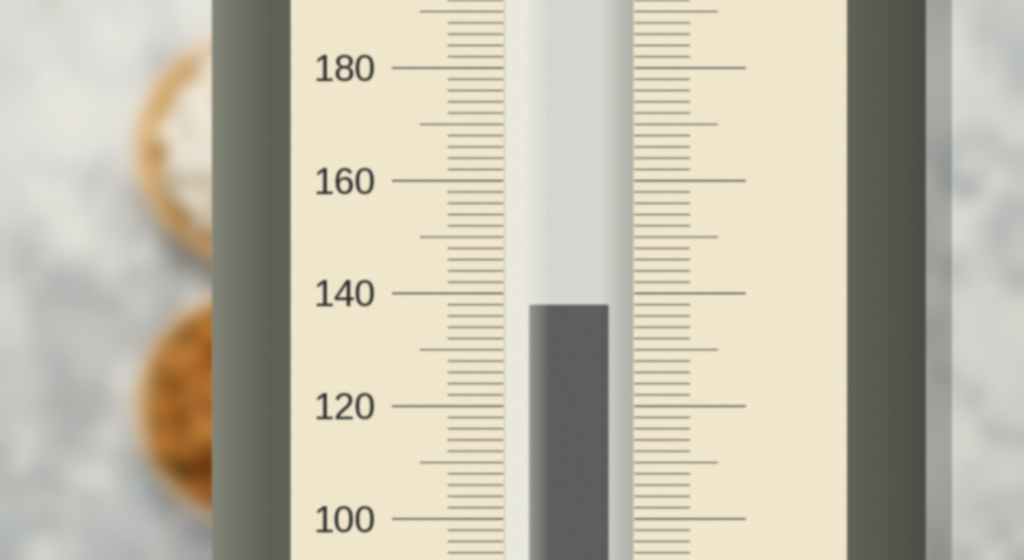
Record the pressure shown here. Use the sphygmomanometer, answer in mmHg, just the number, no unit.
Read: 138
